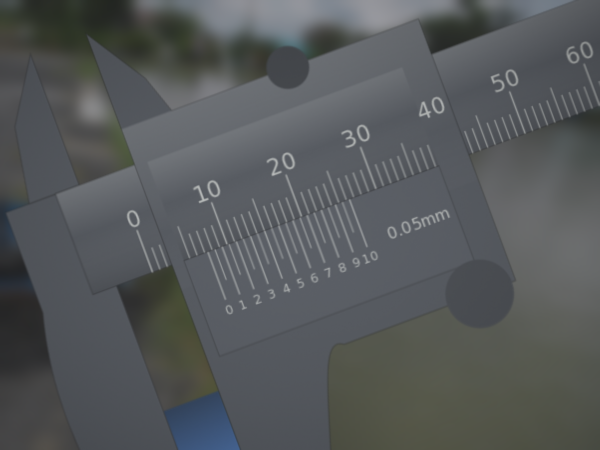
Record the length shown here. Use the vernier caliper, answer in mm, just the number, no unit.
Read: 7.4
